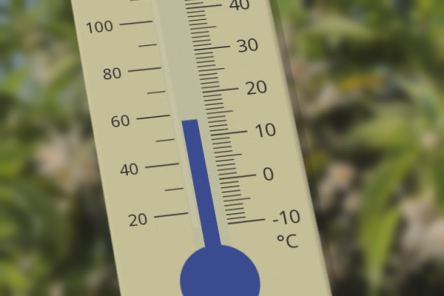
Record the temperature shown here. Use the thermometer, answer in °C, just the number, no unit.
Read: 14
